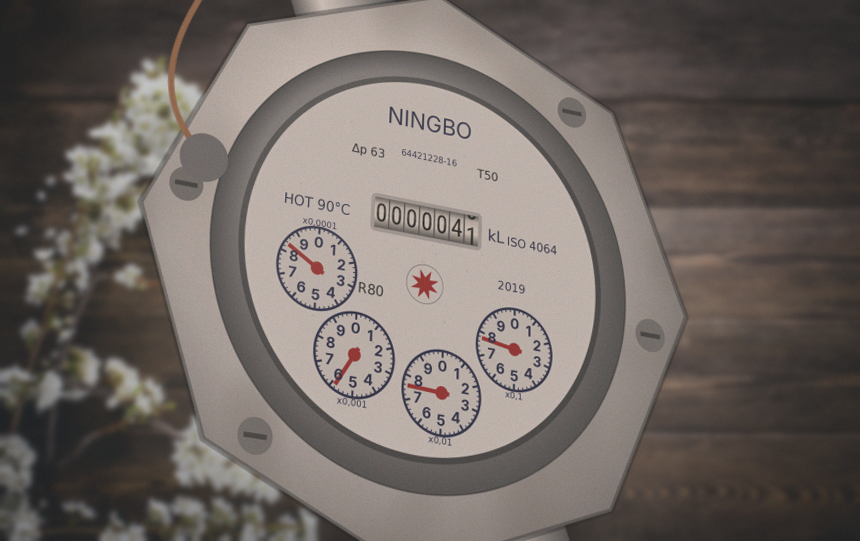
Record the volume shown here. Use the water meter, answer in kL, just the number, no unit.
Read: 40.7758
